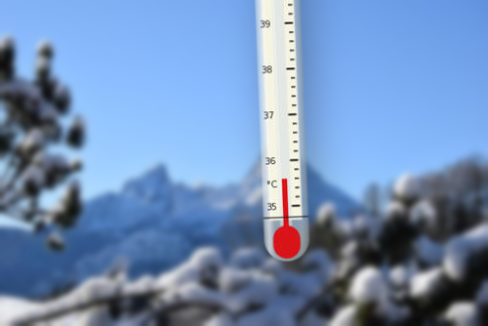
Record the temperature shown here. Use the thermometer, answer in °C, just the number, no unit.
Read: 35.6
